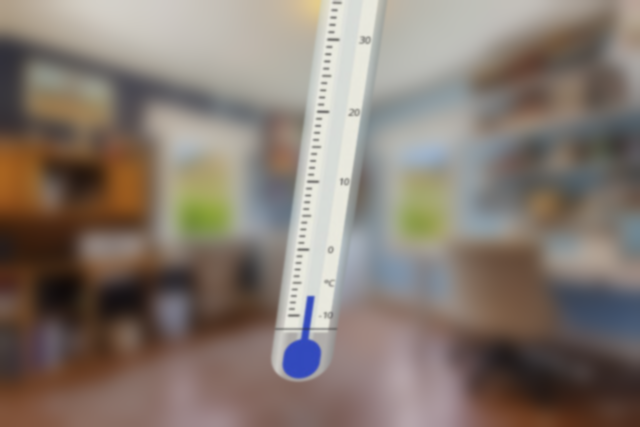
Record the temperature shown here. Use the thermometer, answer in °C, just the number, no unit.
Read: -7
